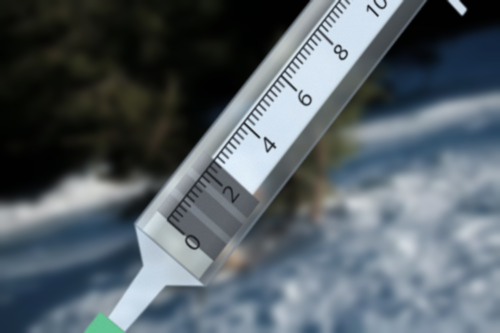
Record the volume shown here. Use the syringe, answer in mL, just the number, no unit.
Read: 0
